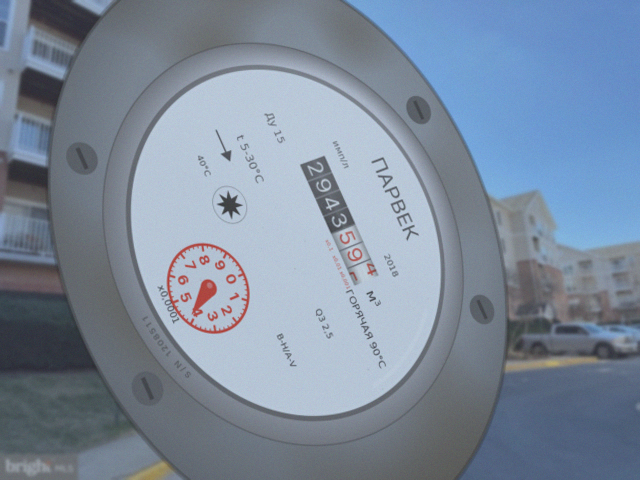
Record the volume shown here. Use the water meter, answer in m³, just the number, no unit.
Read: 2943.5944
